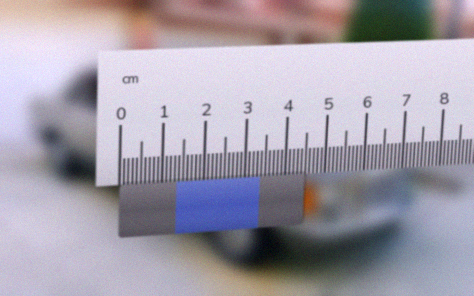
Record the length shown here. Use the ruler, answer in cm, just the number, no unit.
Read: 4.5
